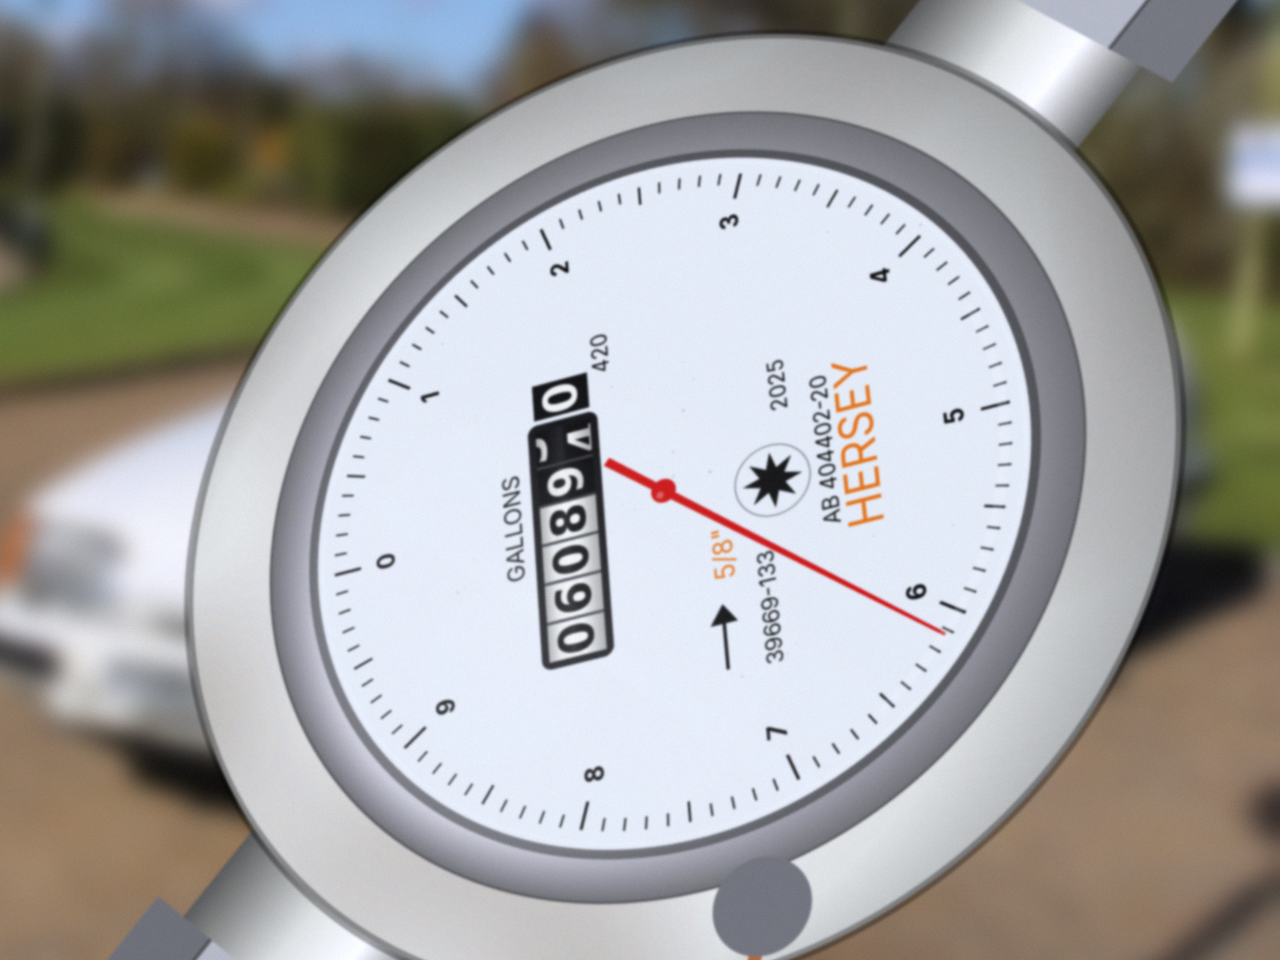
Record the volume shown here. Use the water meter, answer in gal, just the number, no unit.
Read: 608936.1
